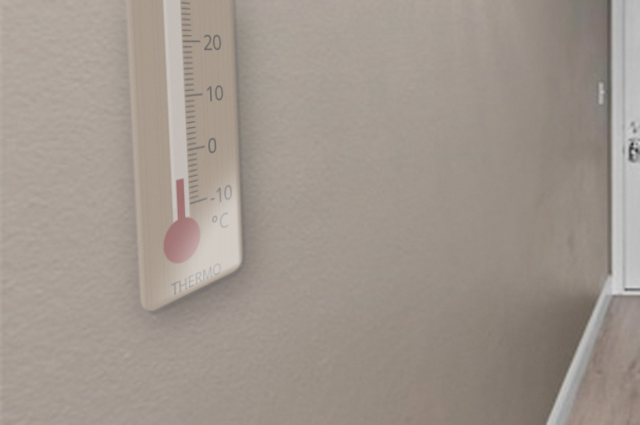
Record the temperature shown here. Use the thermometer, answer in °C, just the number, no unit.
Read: -5
